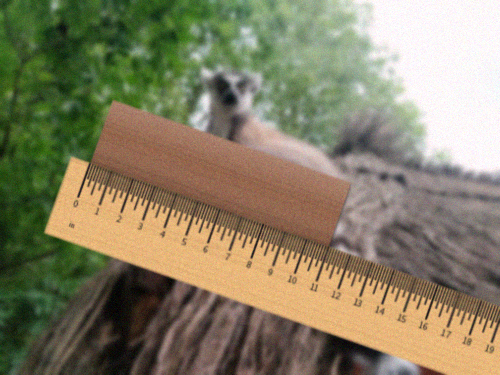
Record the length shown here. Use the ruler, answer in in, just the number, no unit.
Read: 11
